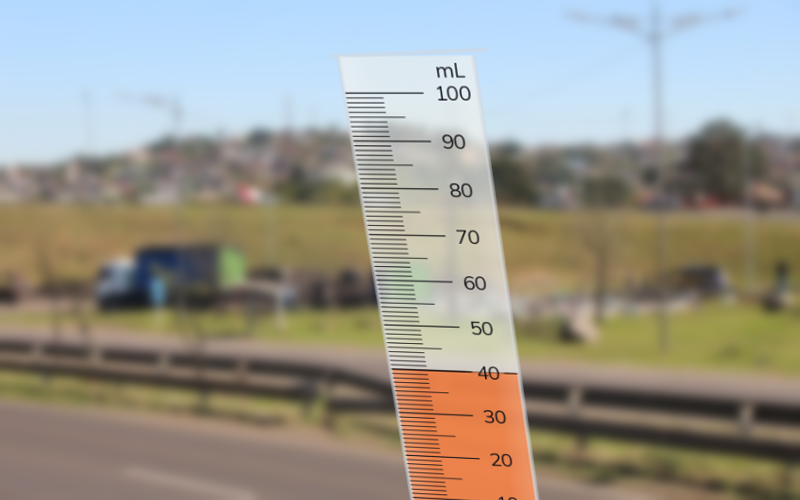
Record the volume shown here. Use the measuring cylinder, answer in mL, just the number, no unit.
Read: 40
